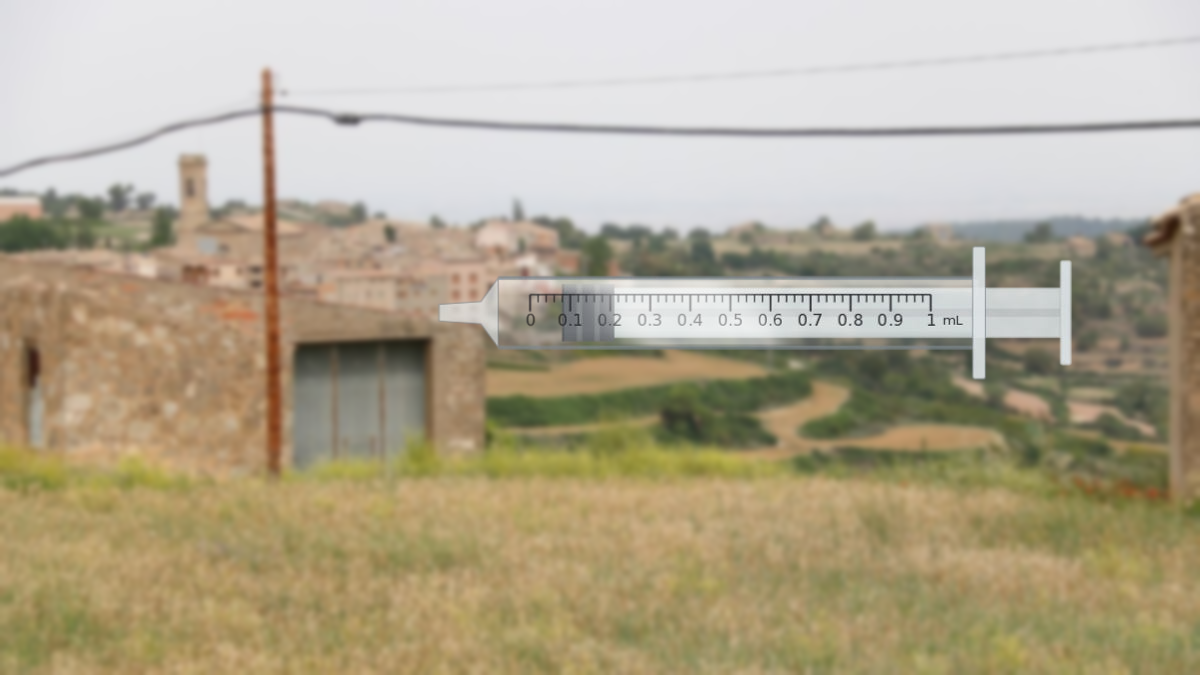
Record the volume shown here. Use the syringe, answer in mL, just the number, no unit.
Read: 0.08
